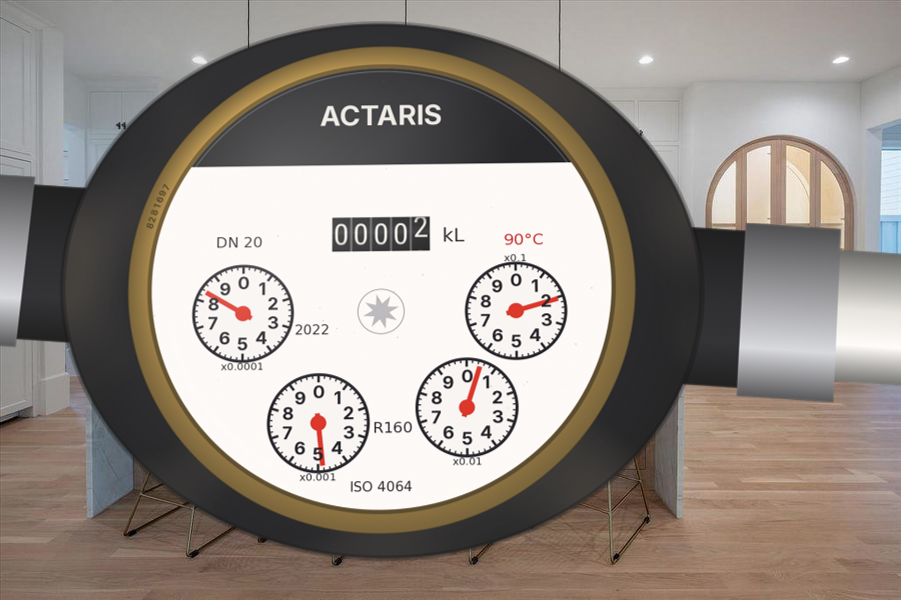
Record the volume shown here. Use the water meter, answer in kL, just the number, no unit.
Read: 2.2048
